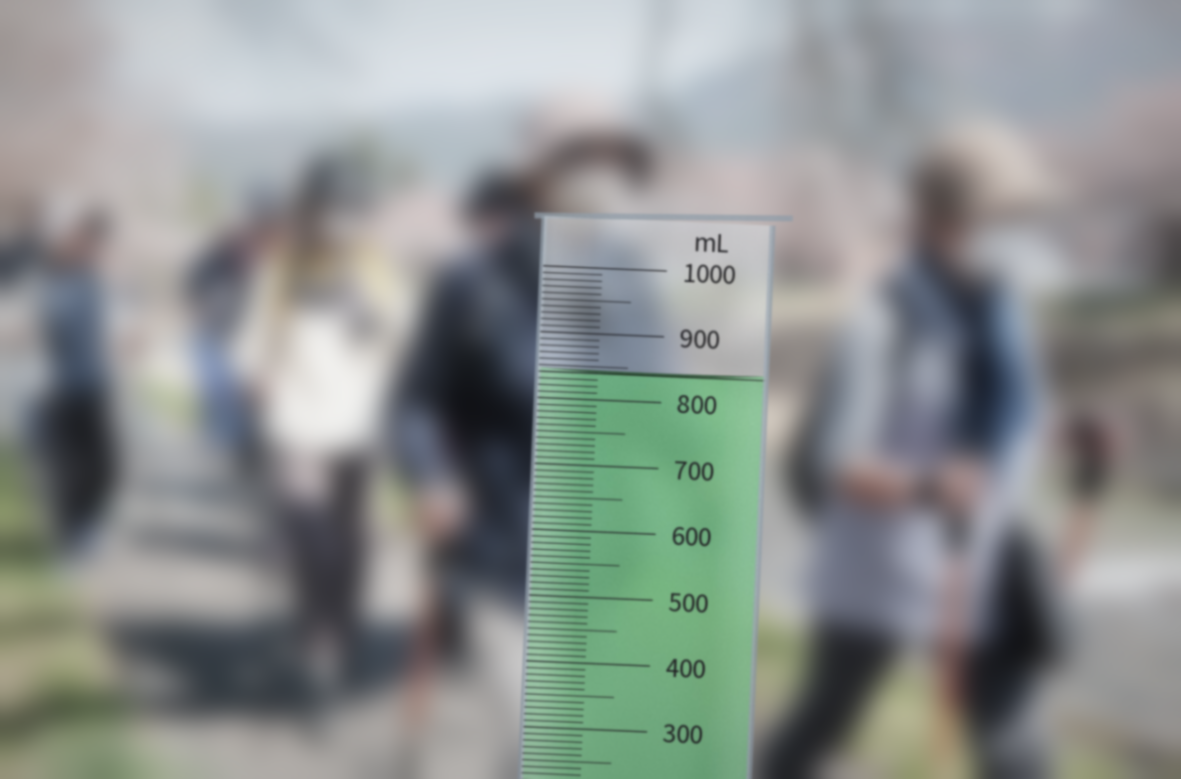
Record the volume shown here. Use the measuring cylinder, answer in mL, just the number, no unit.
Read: 840
